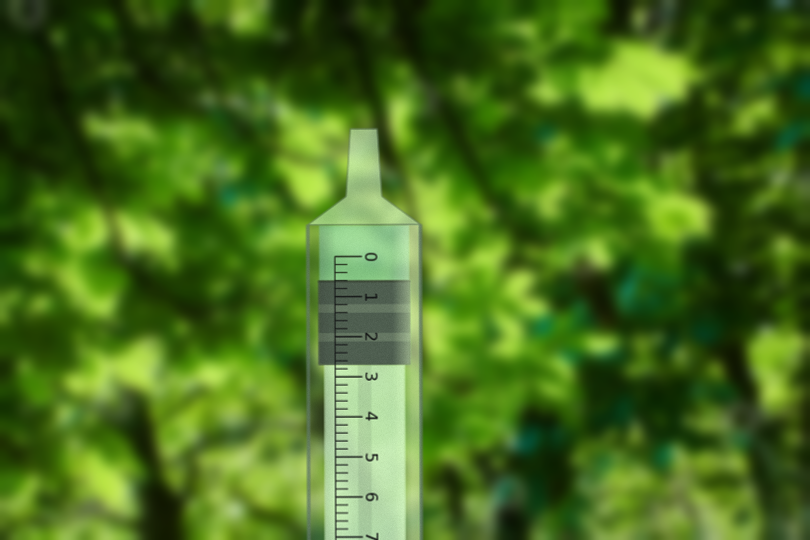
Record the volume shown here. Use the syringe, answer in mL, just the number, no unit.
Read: 0.6
